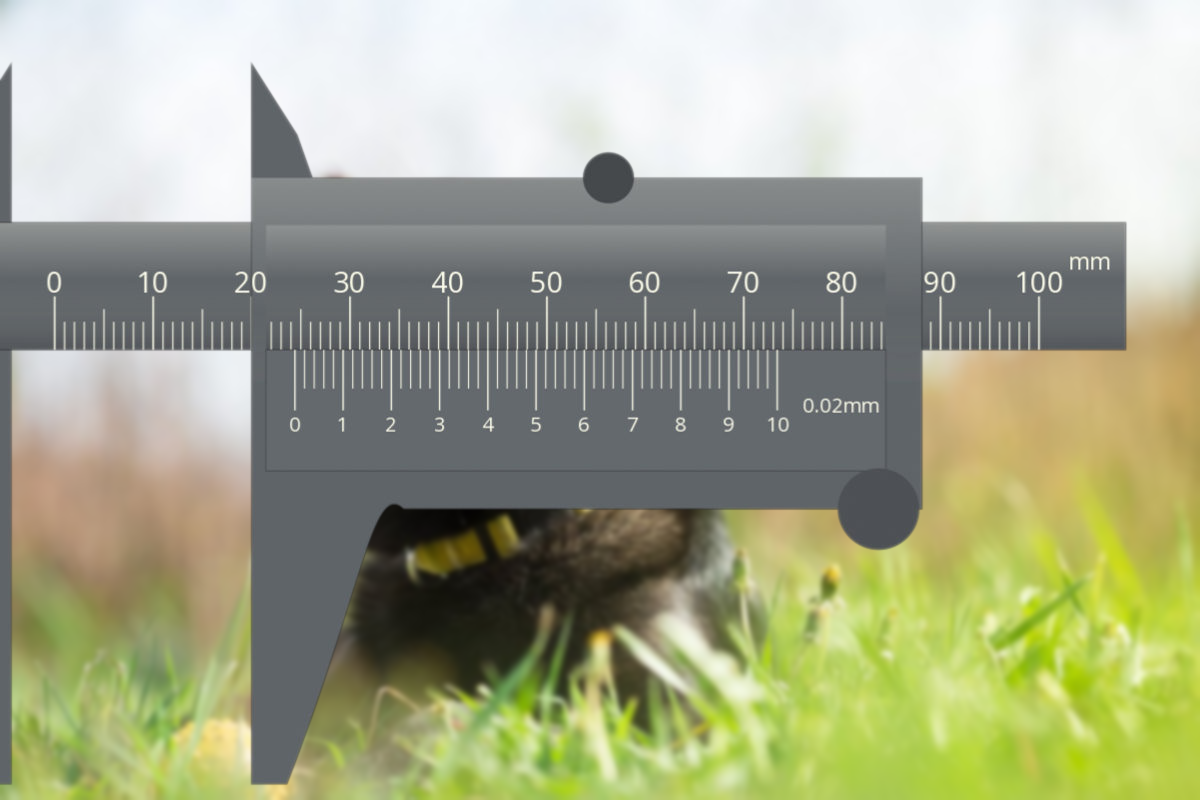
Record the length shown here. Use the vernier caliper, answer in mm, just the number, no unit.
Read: 24.4
